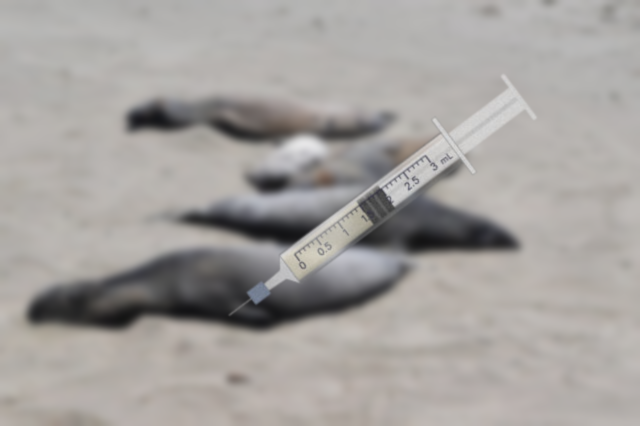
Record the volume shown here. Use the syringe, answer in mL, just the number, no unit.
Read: 1.5
